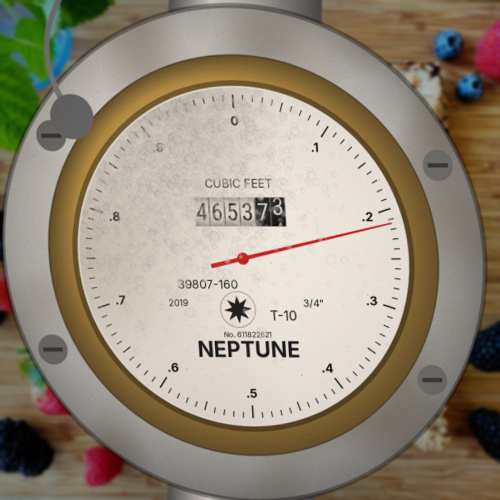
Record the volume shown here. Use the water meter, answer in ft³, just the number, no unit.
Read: 465373.21
